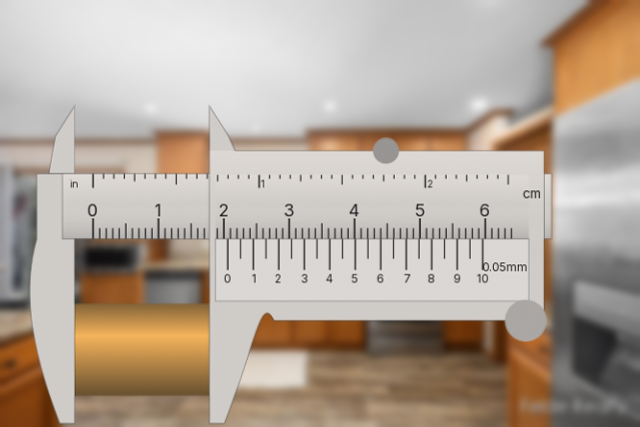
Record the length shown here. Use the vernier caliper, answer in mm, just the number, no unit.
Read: 20.6
